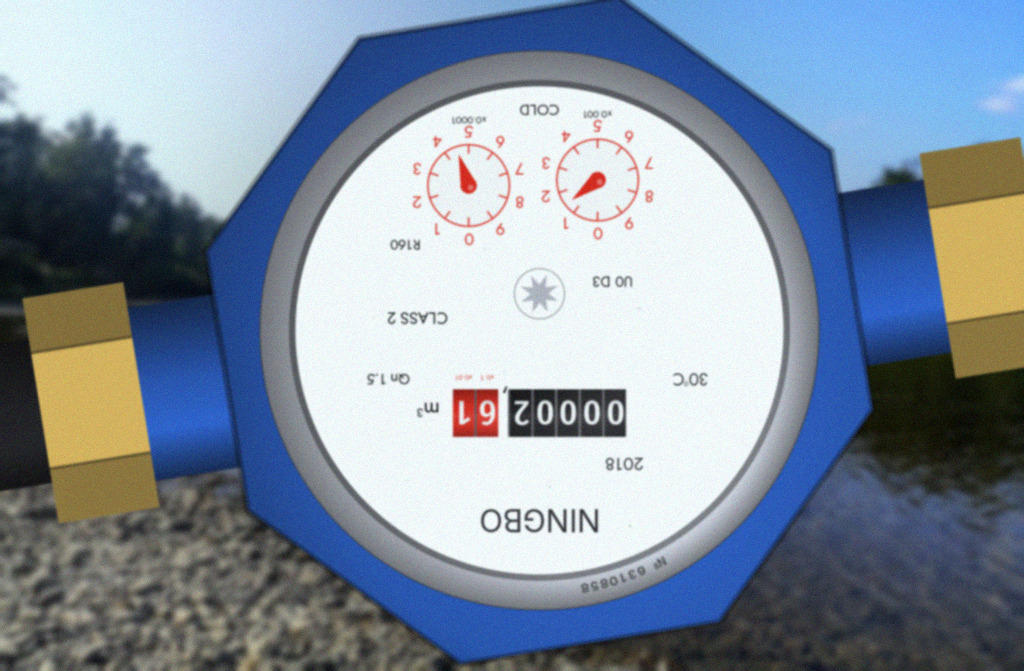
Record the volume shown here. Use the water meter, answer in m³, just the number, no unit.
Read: 2.6114
